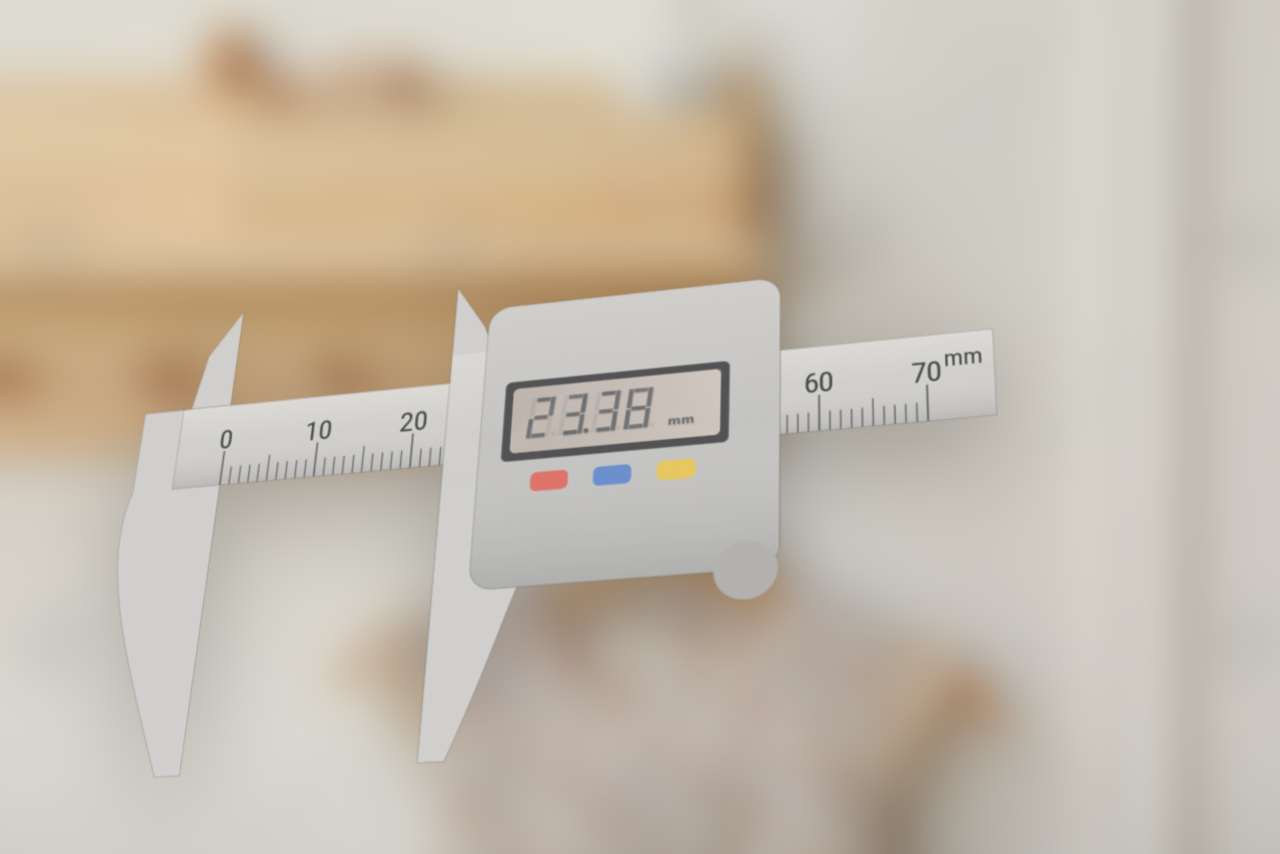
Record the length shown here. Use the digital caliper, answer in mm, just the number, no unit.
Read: 23.38
